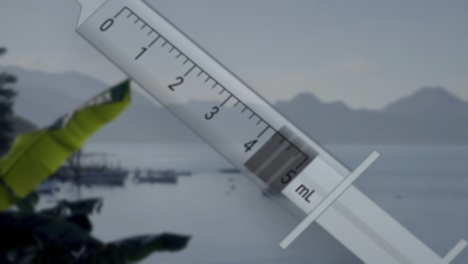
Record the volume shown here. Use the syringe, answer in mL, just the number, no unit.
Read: 4.2
